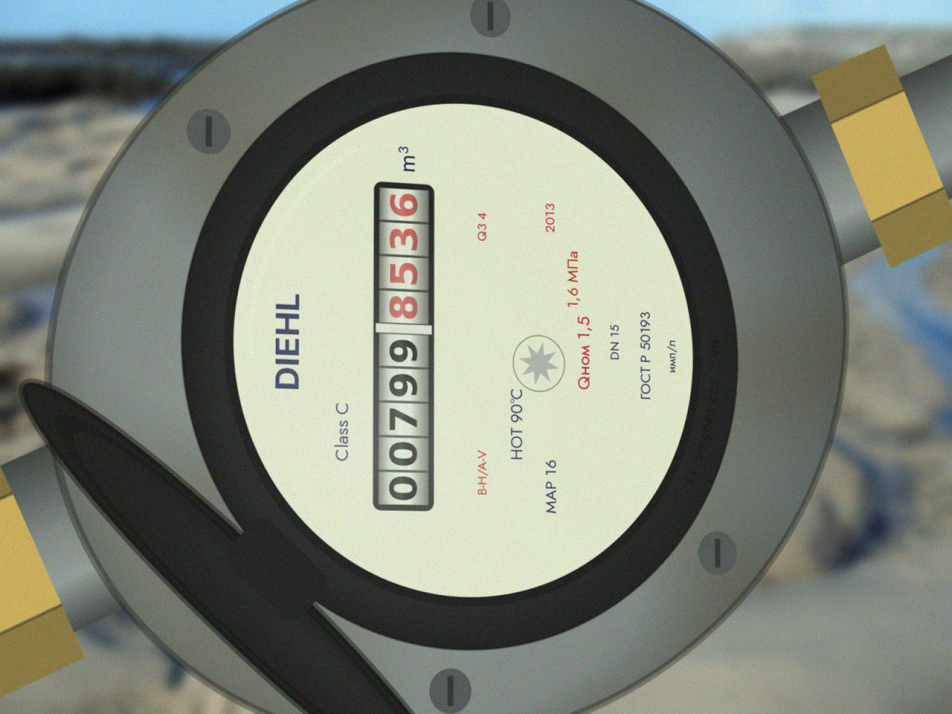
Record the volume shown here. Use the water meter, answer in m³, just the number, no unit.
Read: 799.8536
